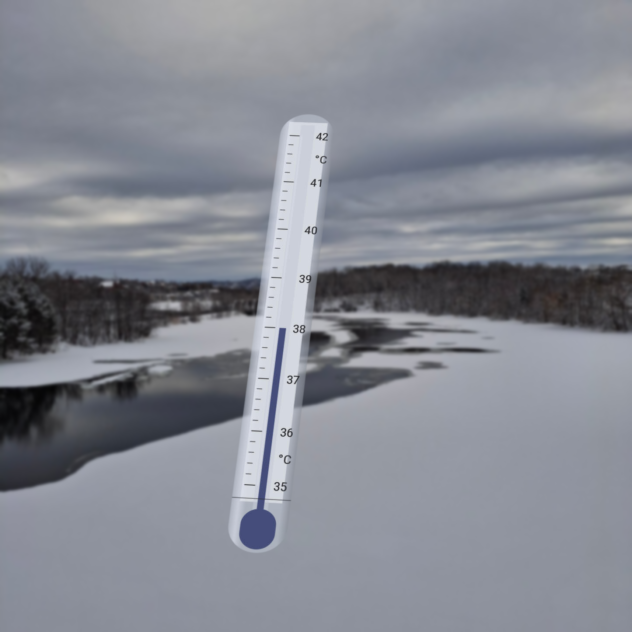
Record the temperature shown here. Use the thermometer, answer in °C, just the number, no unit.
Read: 38
